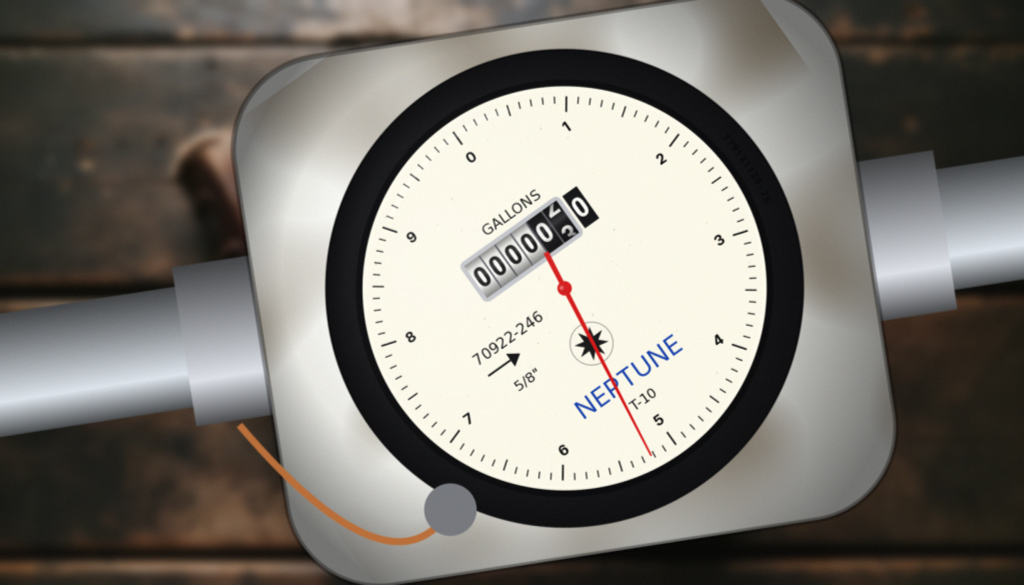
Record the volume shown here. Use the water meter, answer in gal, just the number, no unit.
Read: 25.2
